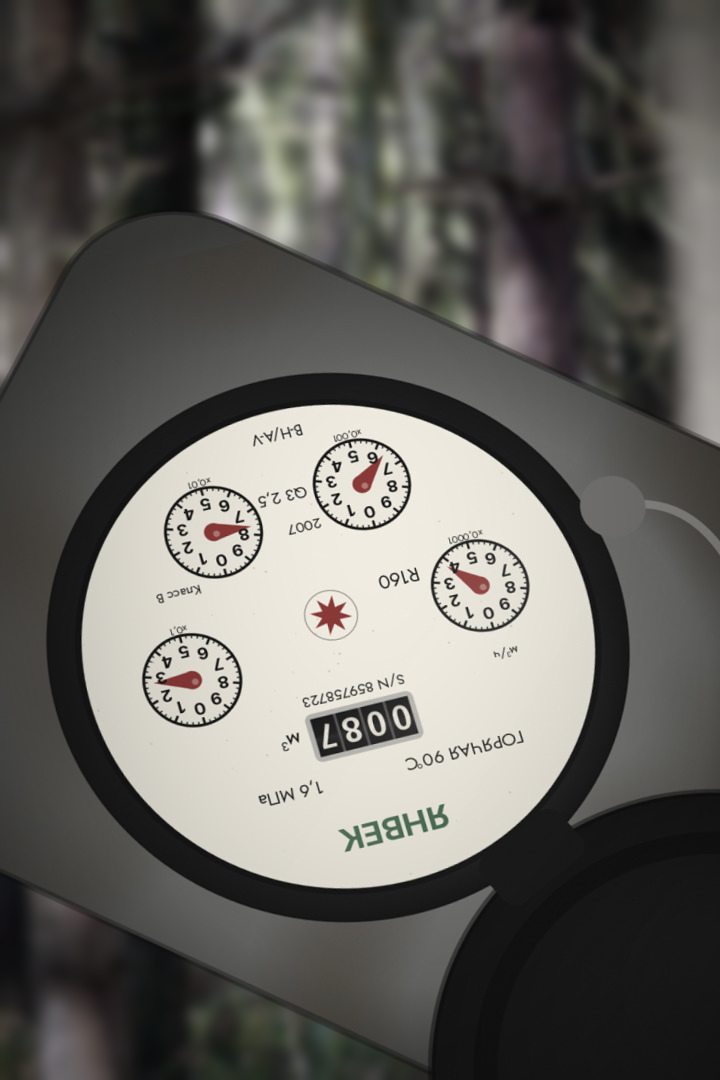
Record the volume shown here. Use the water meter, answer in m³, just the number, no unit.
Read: 87.2763
